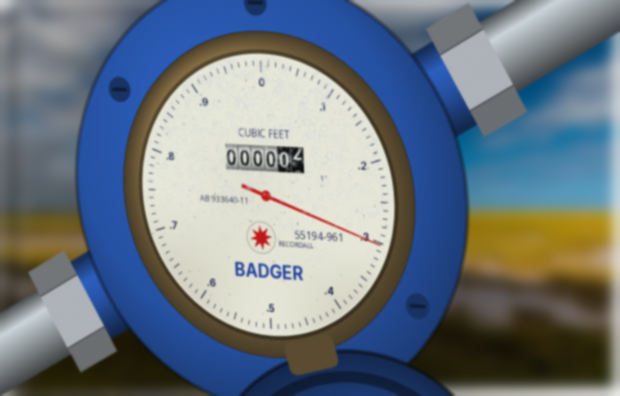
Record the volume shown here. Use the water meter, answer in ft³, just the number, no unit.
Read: 2.30
